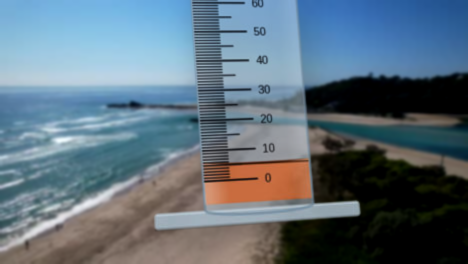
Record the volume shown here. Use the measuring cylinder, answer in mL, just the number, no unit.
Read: 5
